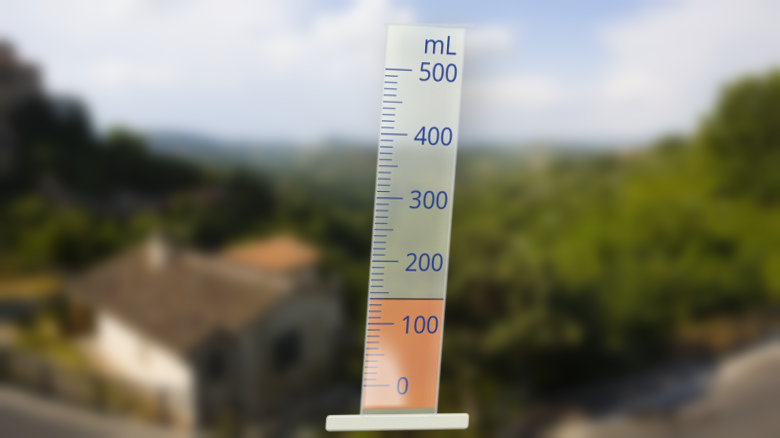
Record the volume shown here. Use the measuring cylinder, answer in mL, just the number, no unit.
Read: 140
